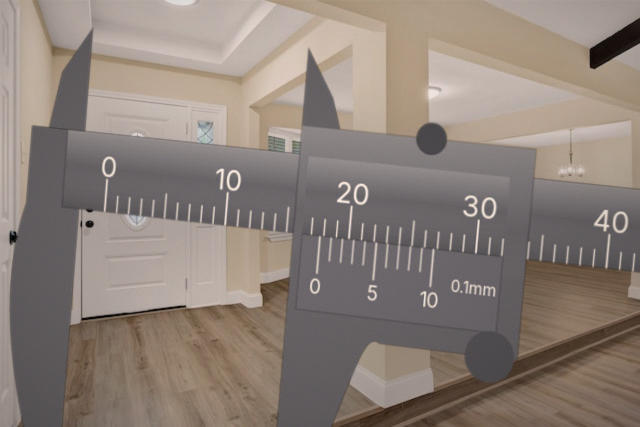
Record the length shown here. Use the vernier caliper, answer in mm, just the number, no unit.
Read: 17.7
